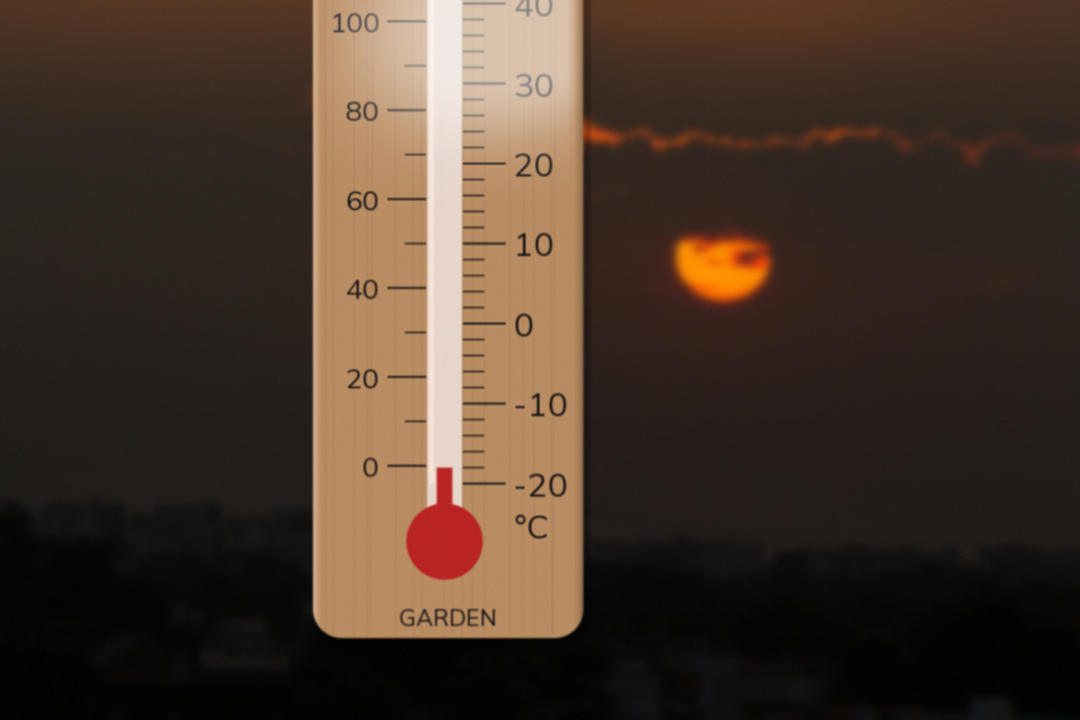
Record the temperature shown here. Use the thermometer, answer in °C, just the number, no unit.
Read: -18
